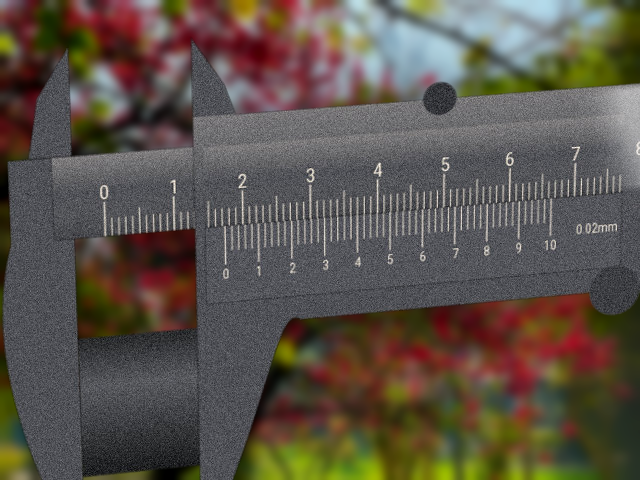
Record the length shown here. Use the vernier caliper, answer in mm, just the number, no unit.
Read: 17.4
